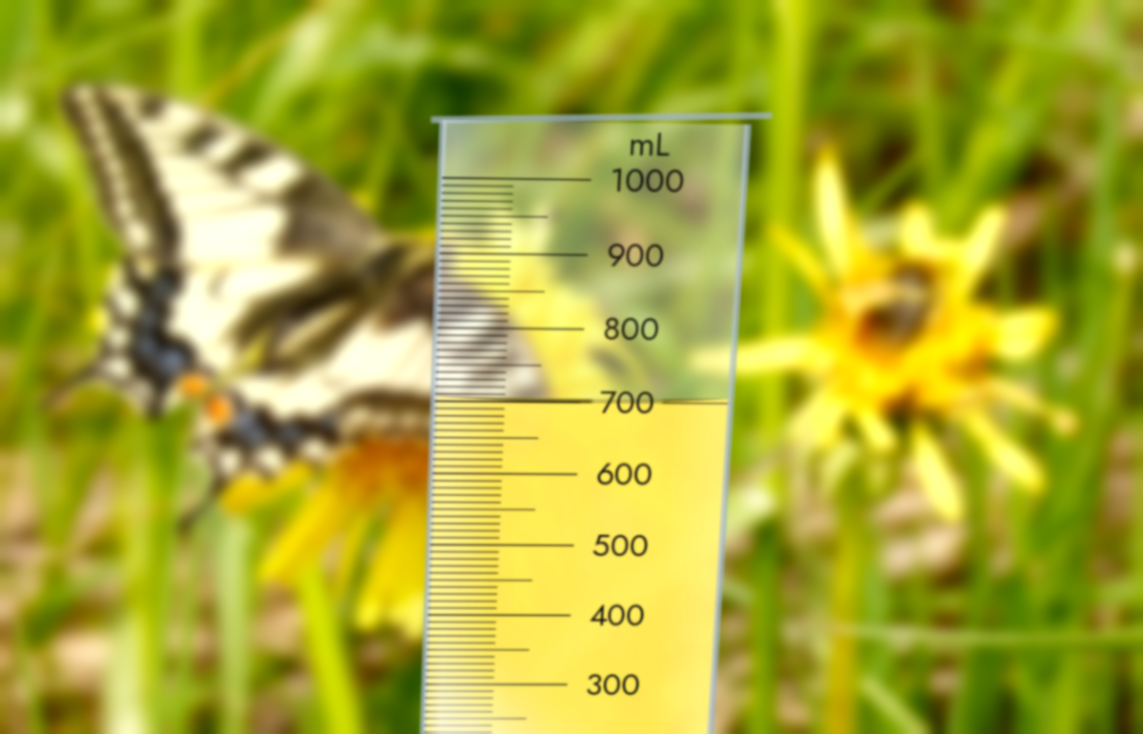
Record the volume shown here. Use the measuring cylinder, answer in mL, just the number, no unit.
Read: 700
